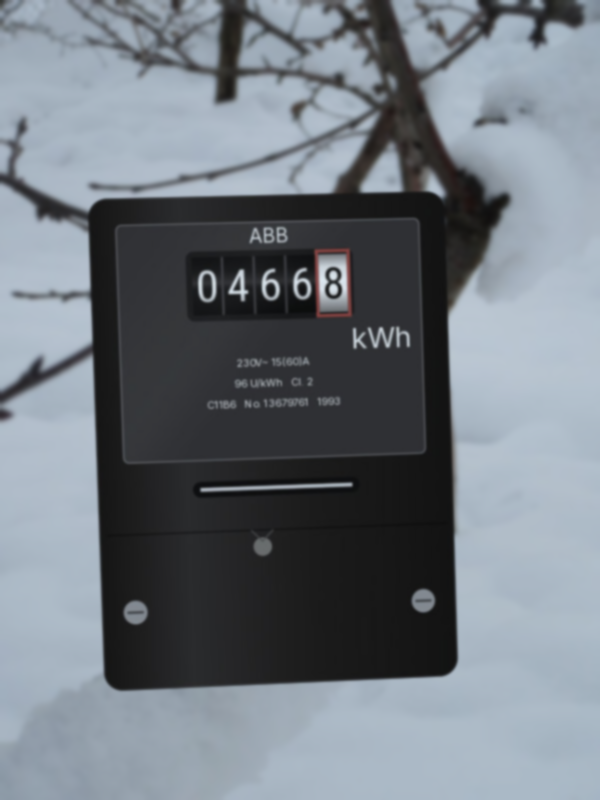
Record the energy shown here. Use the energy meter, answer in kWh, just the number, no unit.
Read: 466.8
